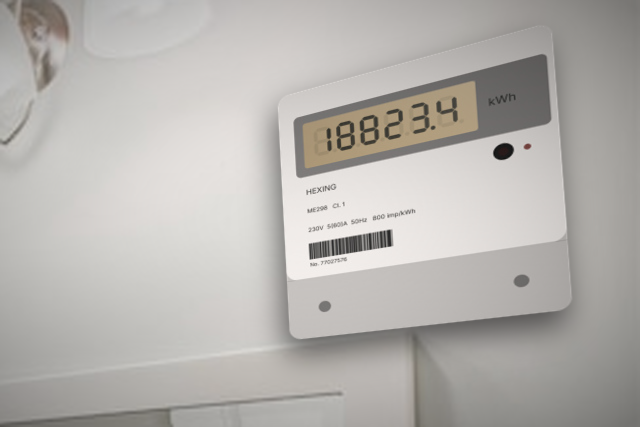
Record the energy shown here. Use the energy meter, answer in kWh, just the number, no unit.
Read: 18823.4
